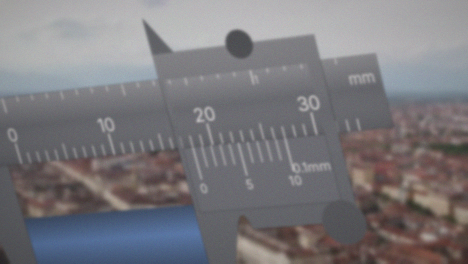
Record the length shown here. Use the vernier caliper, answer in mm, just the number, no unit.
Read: 18.0
